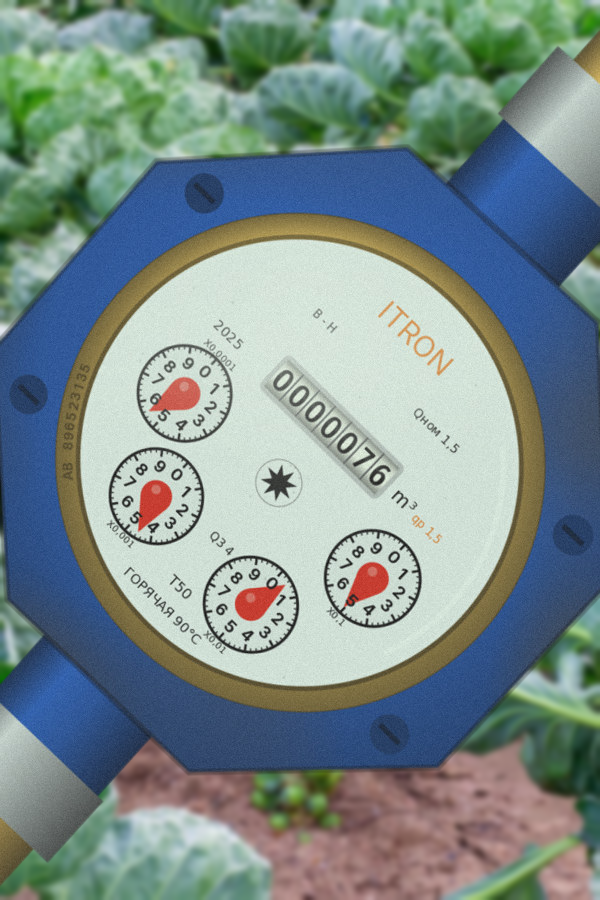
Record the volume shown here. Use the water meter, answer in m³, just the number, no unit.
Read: 76.5045
